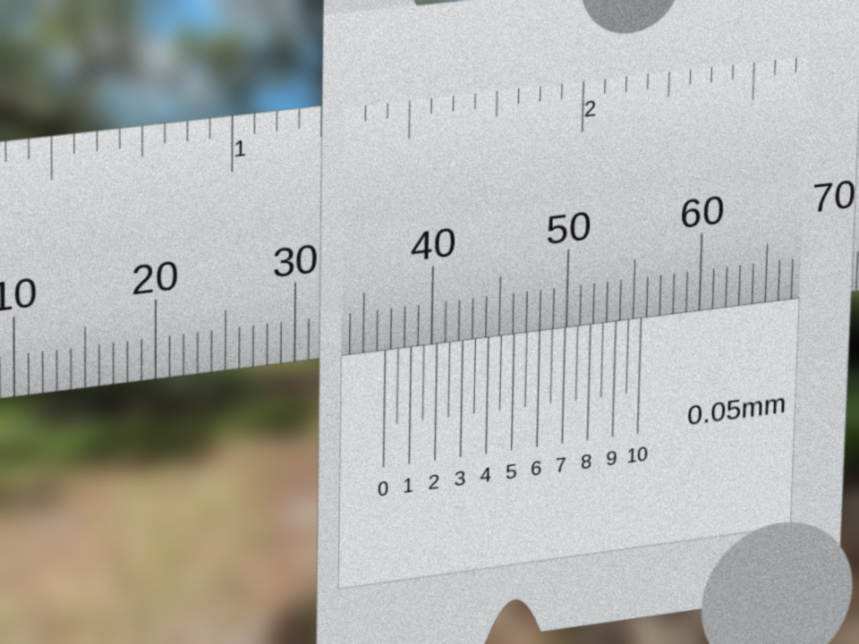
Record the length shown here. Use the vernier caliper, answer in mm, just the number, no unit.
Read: 36.6
